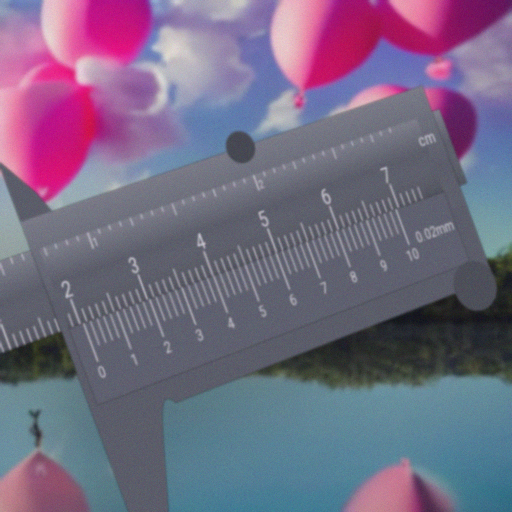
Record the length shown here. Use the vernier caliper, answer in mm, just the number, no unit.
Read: 20.5
